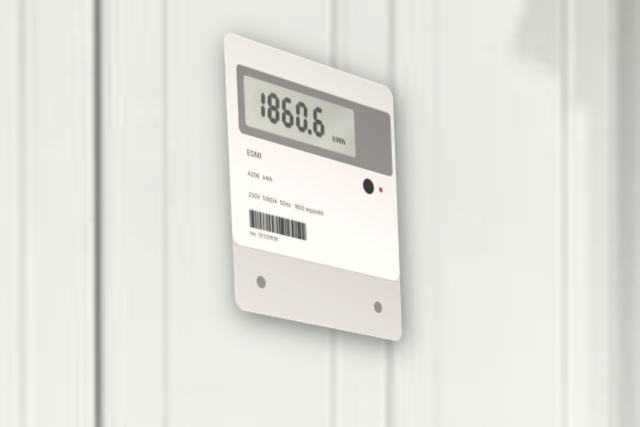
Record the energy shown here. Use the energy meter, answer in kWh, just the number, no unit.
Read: 1860.6
